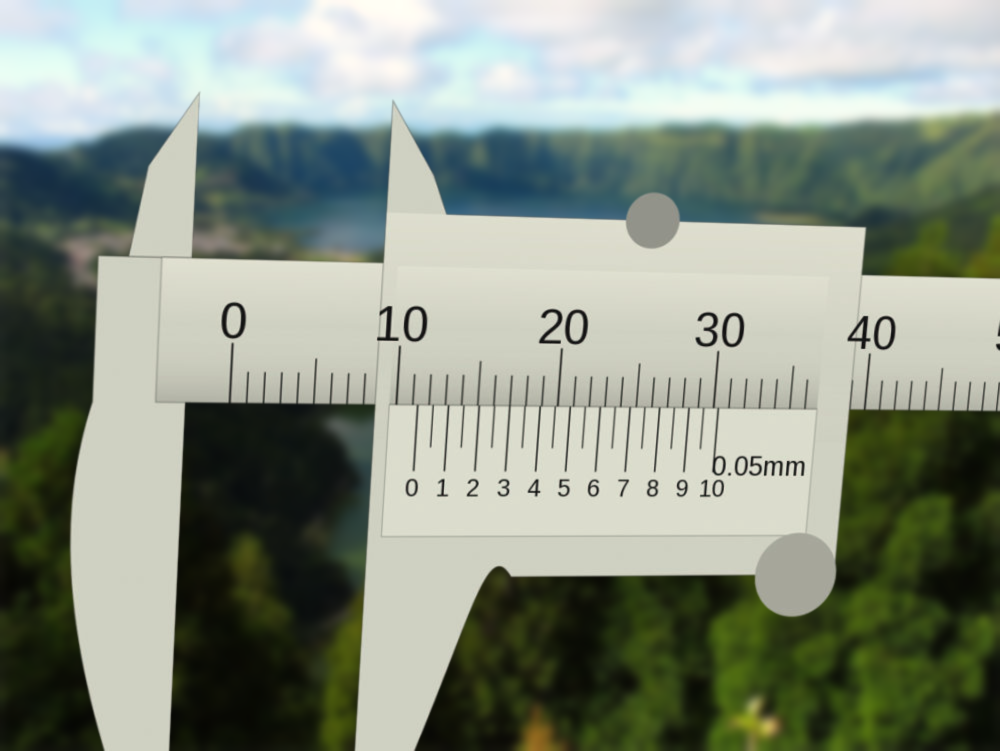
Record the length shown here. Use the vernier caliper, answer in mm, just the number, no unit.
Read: 11.3
